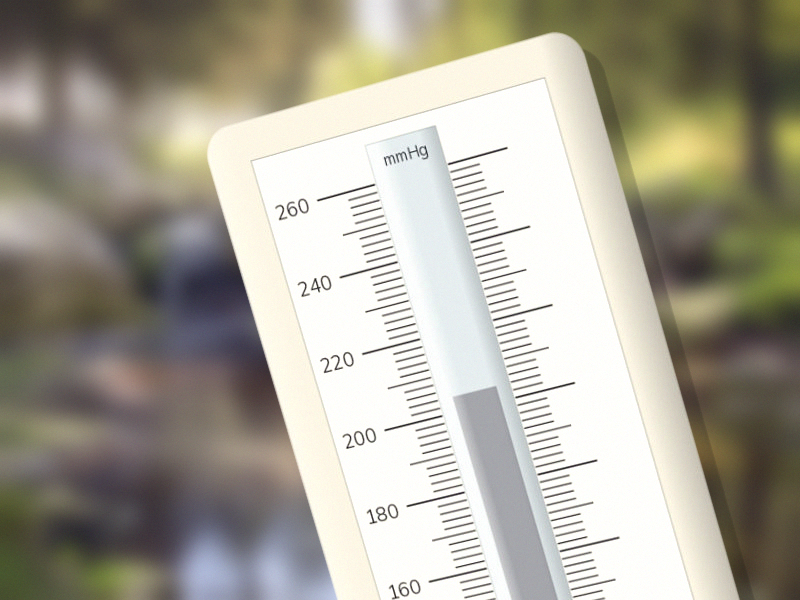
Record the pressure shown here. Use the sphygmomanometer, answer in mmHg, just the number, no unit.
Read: 204
